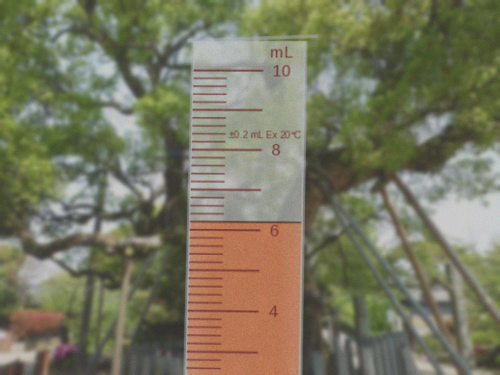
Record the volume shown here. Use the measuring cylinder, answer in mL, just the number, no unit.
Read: 6.2
